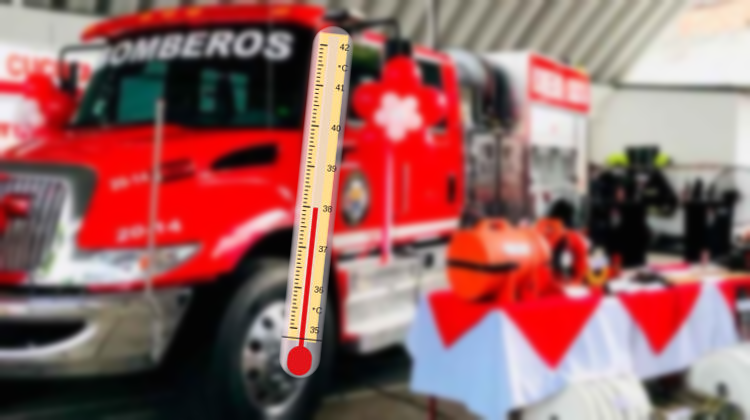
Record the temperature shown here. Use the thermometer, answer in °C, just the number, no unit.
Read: 38
